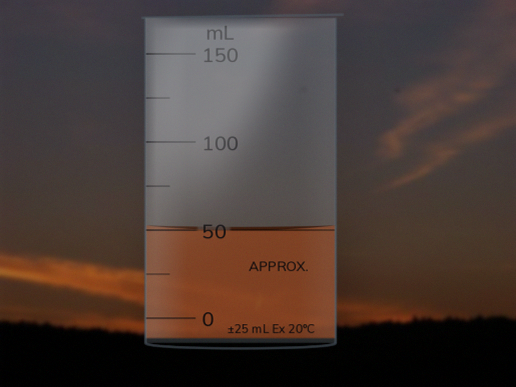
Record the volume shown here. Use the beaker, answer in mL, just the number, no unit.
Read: 50
